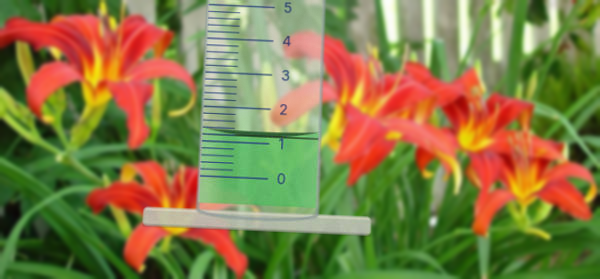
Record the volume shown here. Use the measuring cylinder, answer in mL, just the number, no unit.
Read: 1.2
